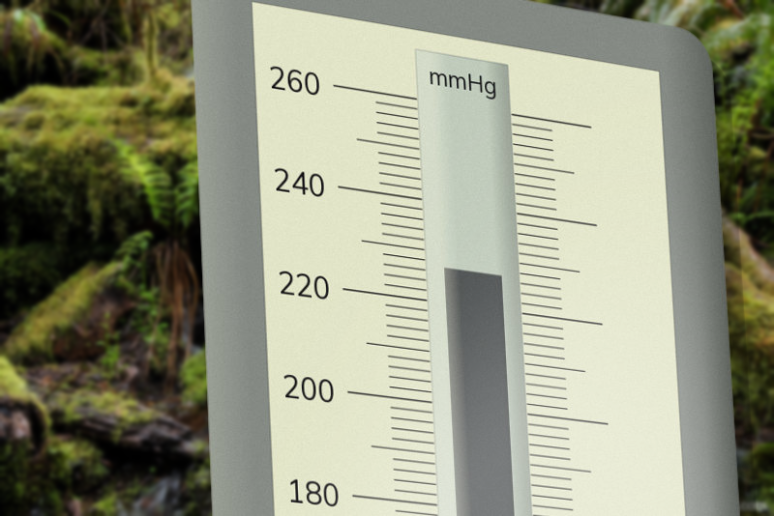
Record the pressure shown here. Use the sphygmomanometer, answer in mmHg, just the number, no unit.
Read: 227
